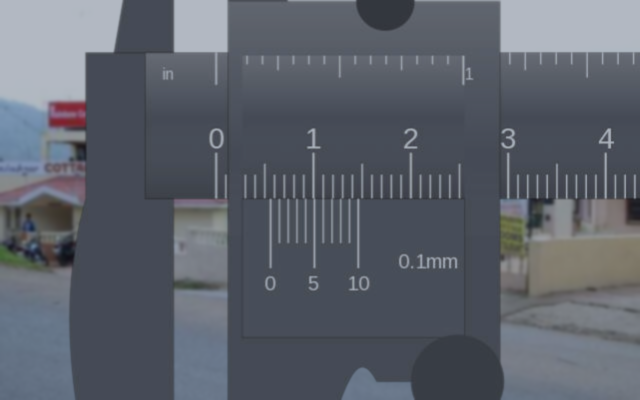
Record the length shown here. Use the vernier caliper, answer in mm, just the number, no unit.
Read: 5.6
